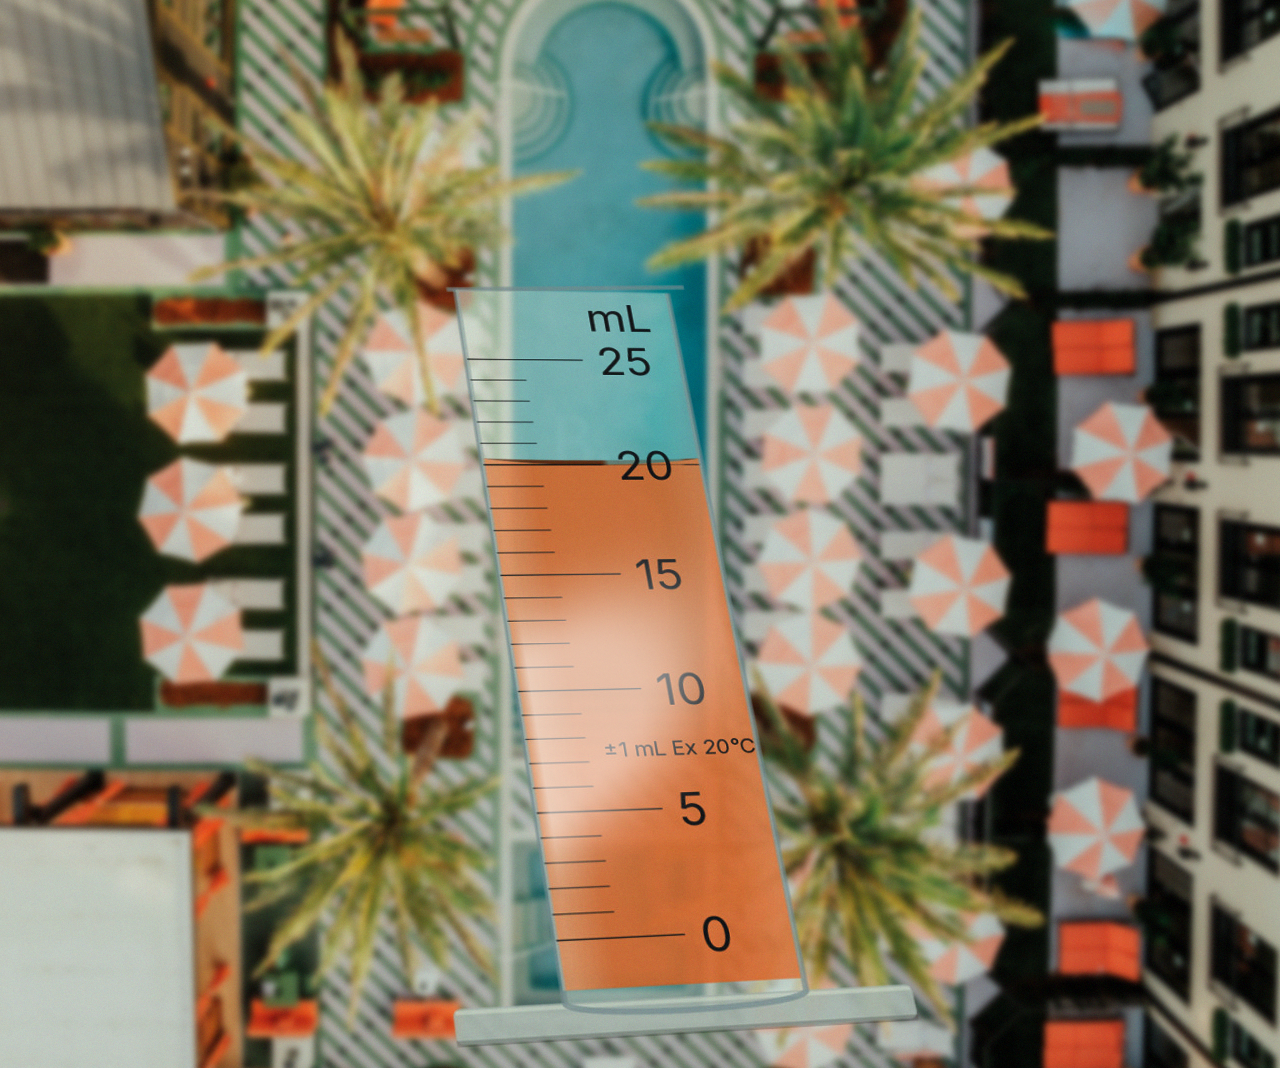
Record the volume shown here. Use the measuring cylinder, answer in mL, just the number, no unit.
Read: 20
